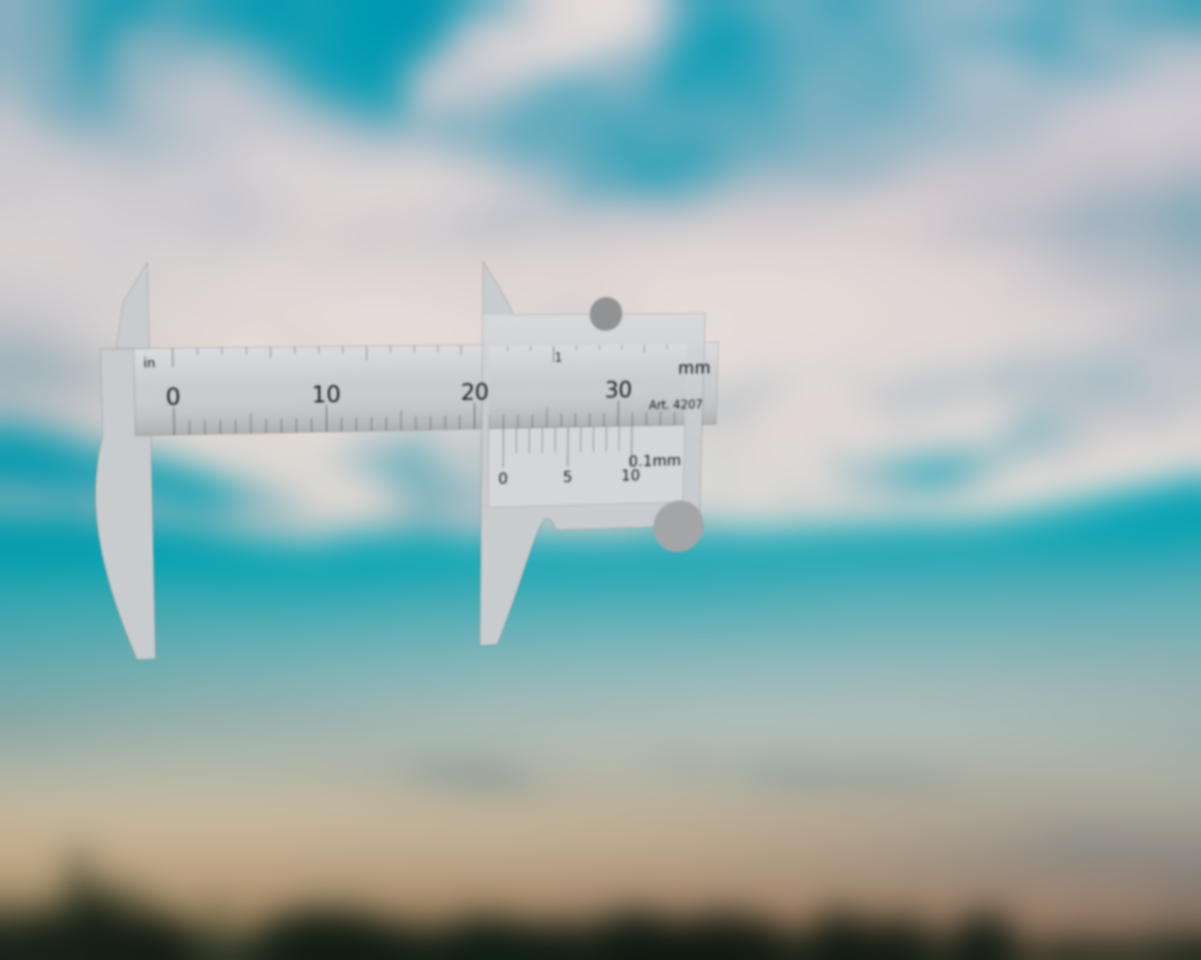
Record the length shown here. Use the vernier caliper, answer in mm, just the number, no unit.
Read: 22.0
